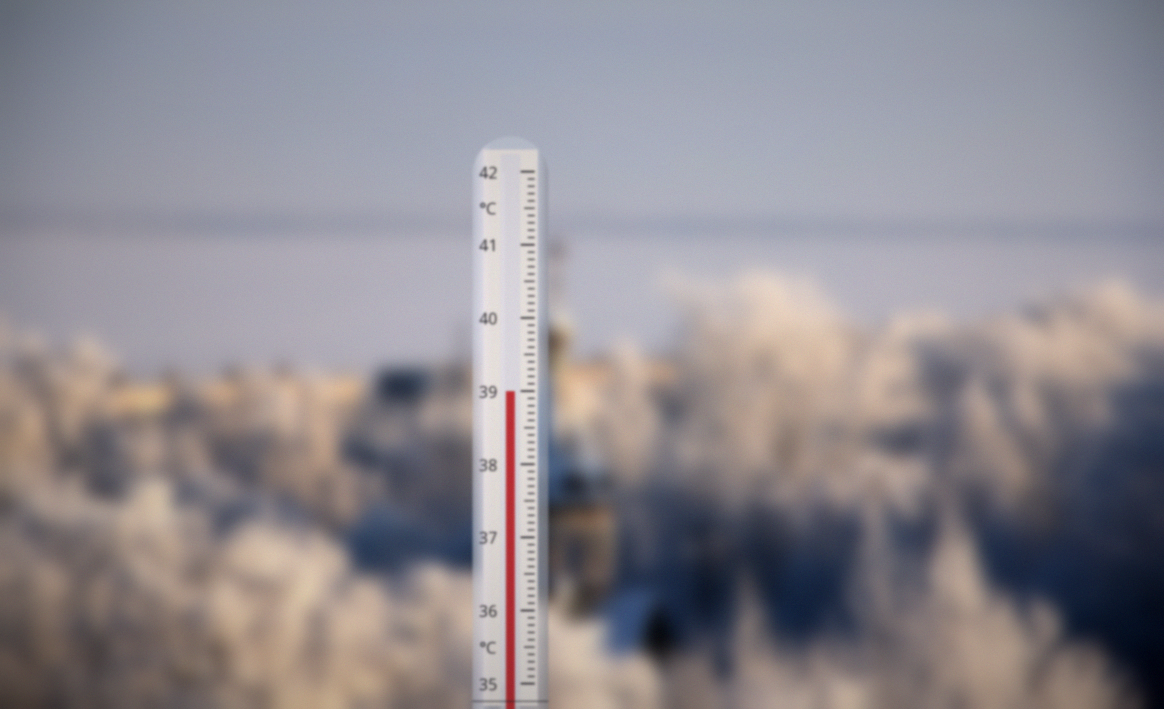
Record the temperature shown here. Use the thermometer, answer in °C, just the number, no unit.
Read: 39
